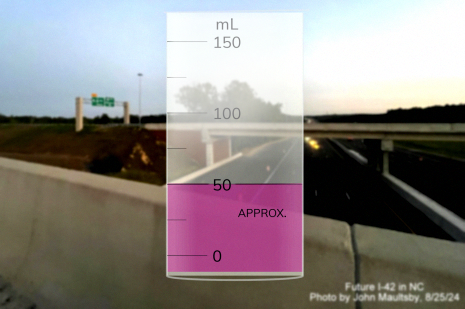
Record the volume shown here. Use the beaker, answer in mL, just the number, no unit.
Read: 50
